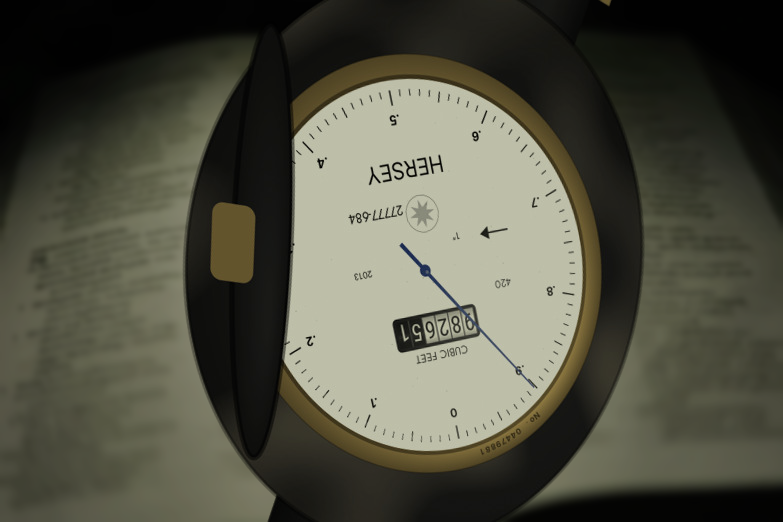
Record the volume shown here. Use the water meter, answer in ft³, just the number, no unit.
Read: 982650.90
